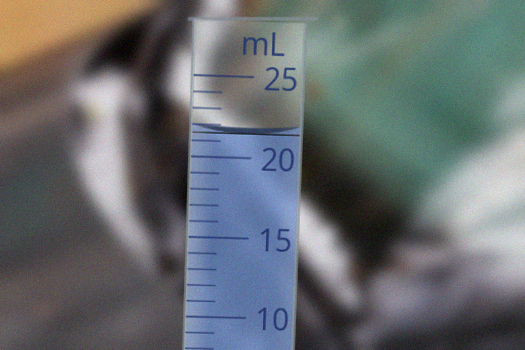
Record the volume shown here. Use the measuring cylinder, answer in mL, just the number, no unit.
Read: 21.5
